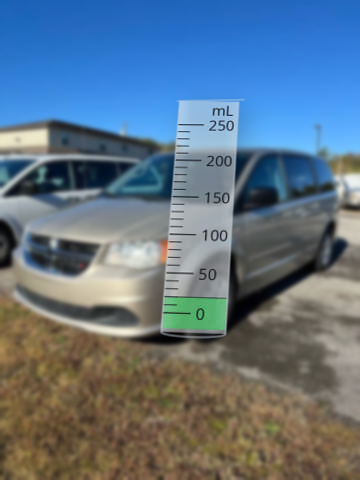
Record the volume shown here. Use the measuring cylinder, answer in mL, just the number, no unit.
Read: 20
